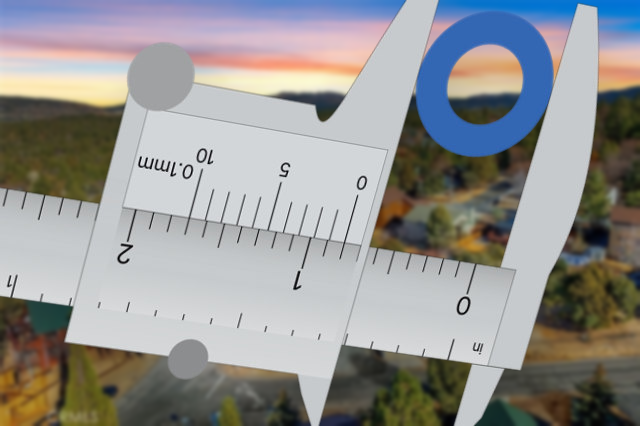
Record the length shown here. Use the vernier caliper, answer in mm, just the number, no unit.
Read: 8.0
